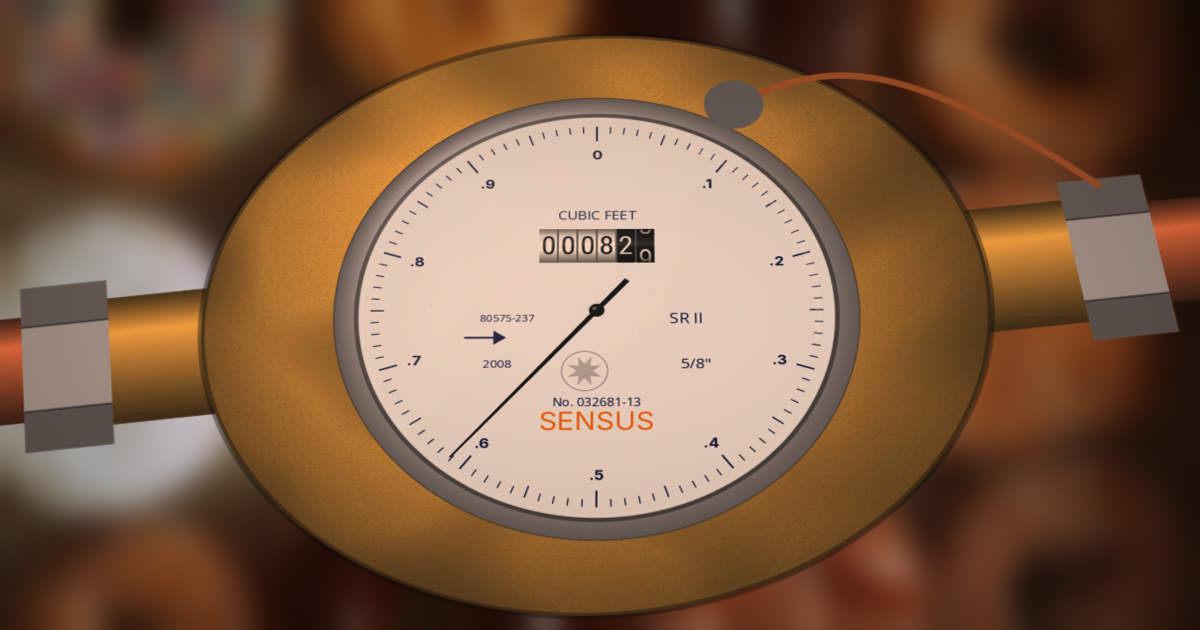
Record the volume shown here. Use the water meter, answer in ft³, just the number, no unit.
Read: 828.61
